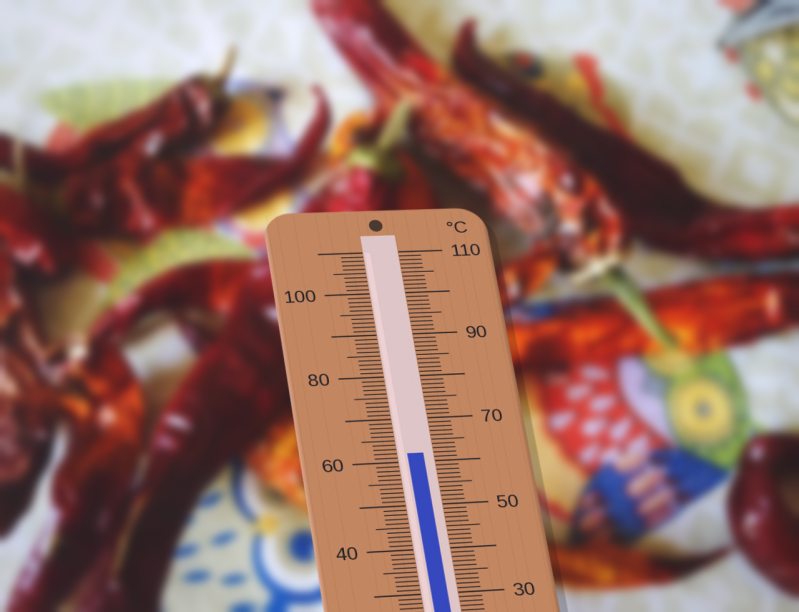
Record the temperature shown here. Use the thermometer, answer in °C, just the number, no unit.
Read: 62
